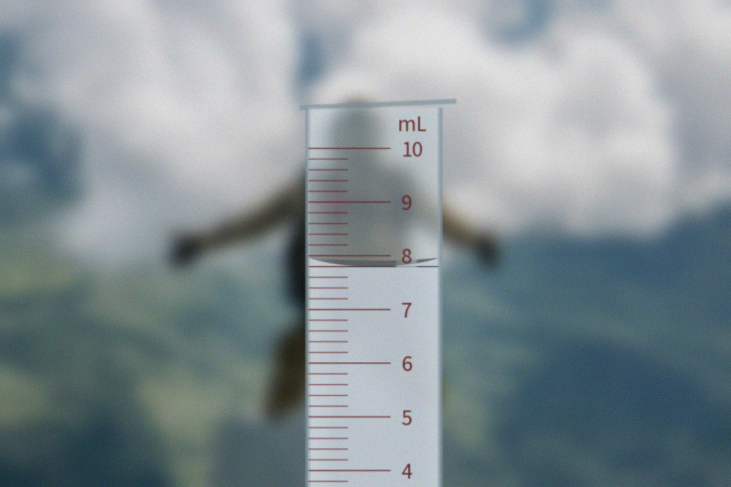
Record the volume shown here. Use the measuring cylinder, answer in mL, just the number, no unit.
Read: 7.8
